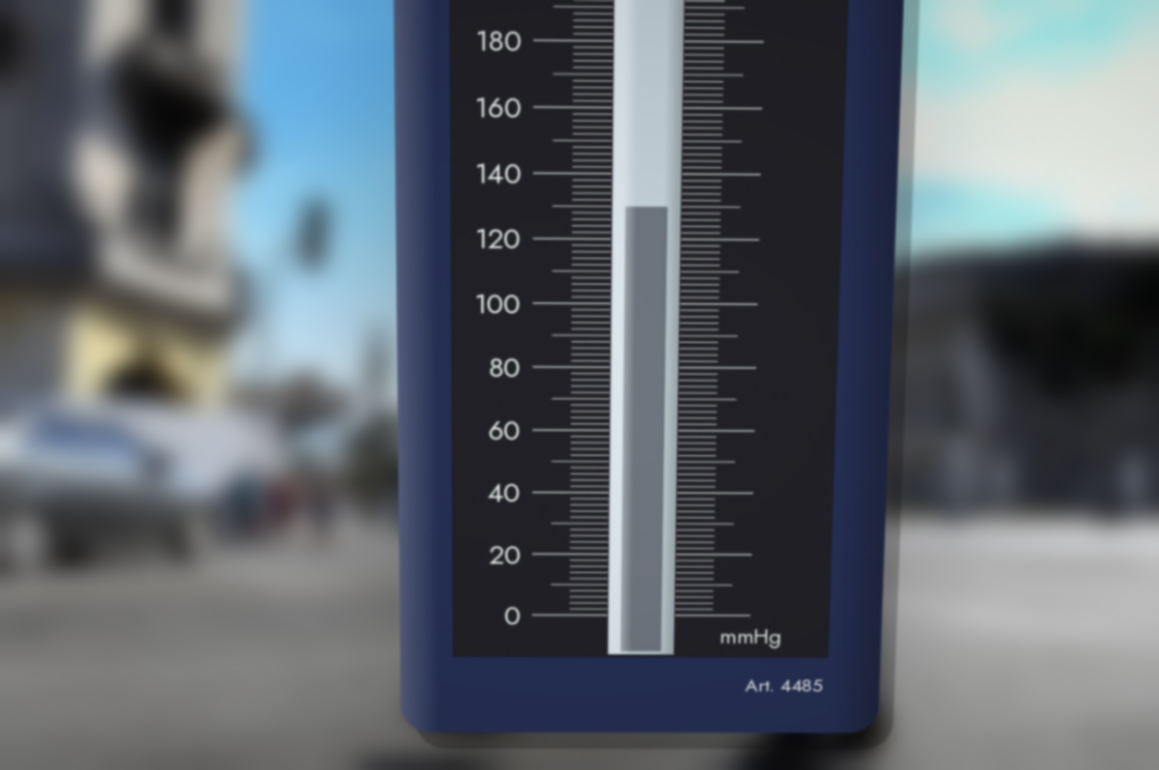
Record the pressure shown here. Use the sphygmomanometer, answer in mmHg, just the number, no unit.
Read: 130
